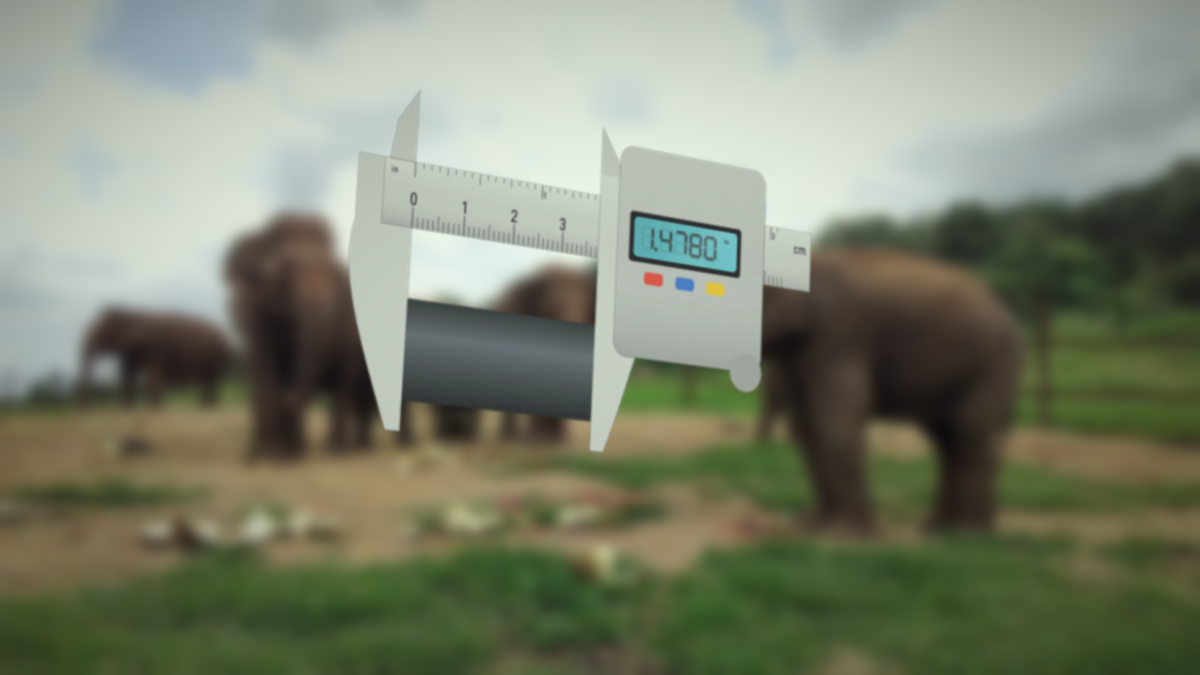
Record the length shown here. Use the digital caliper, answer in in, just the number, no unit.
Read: 1.4780
